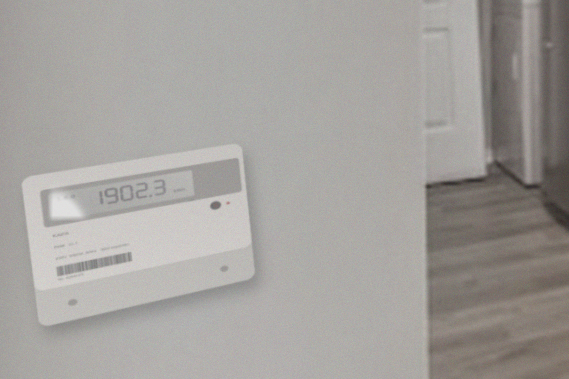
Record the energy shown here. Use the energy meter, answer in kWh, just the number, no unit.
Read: 1902.3
